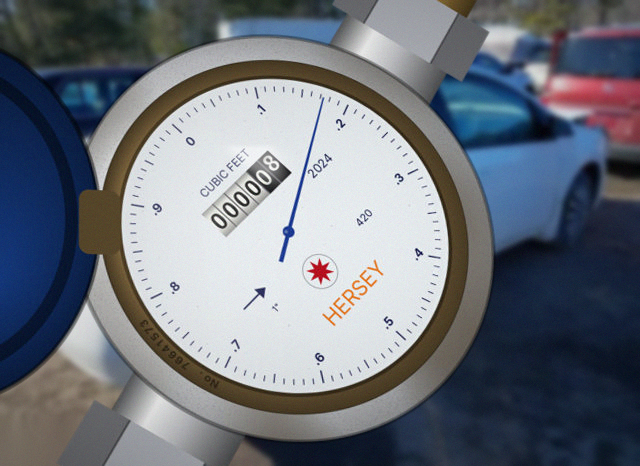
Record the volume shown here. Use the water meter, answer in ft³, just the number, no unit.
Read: 8.17
